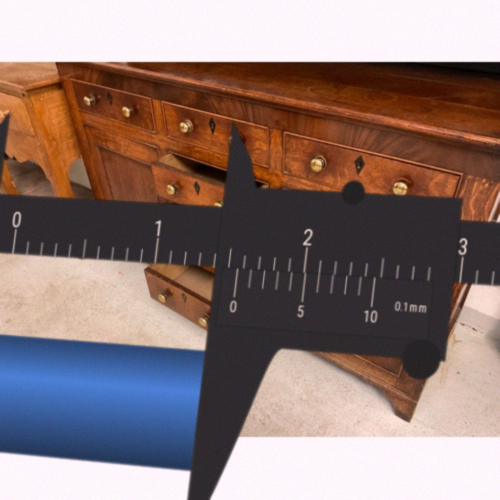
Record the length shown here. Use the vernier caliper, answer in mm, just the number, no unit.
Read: 15.6
